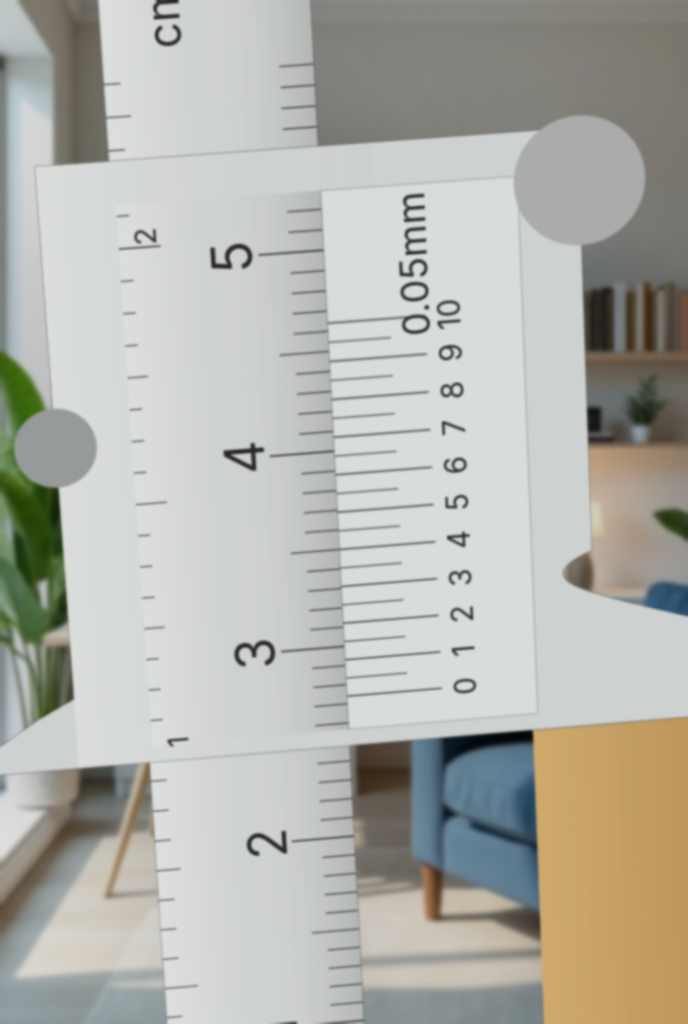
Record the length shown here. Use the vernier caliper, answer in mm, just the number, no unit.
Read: 27.4
